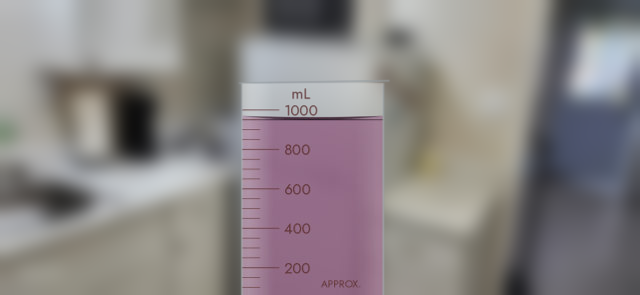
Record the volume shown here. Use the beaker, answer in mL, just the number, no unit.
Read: 950
